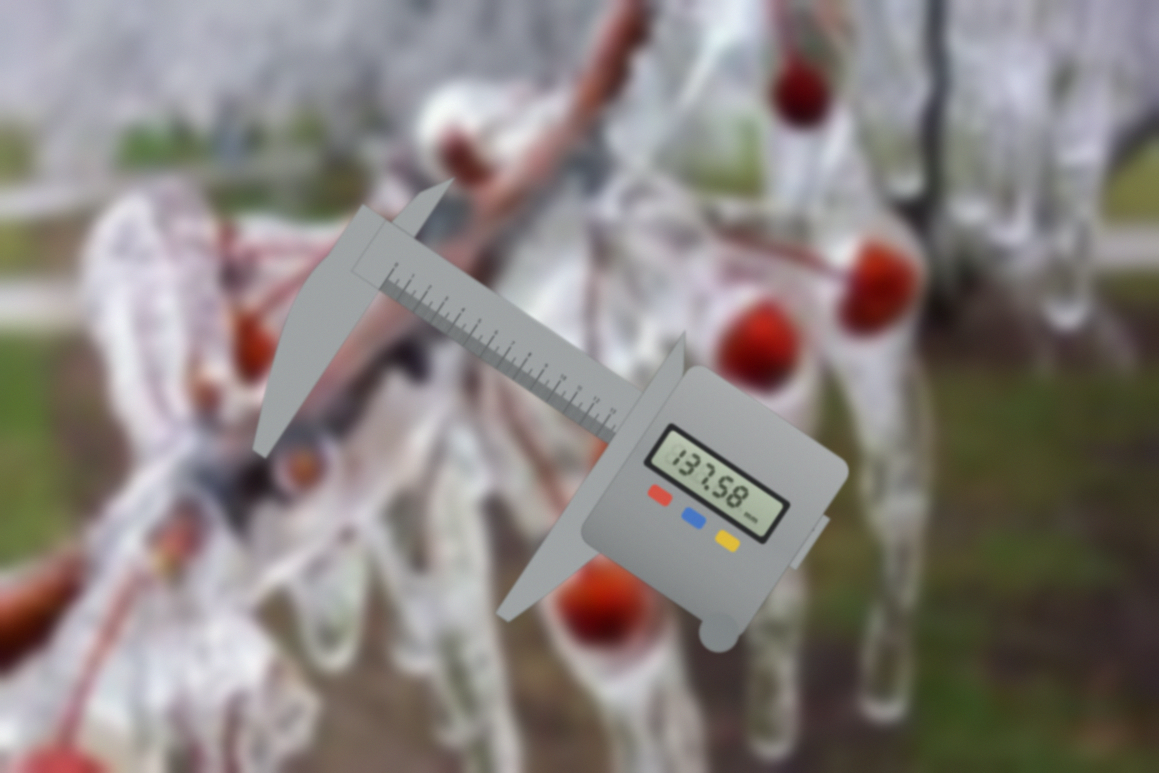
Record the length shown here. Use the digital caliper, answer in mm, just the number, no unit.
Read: 137.58
